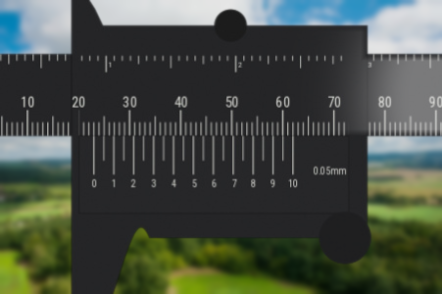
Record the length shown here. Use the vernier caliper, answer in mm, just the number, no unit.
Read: 23.0
